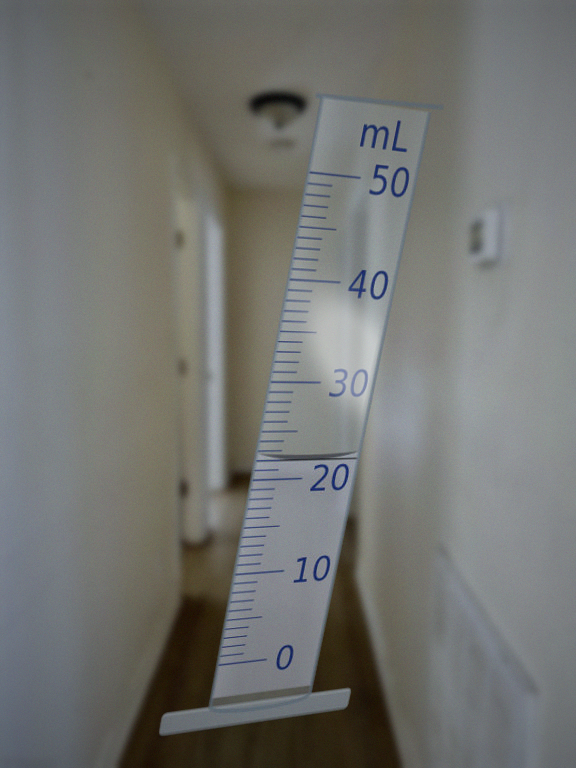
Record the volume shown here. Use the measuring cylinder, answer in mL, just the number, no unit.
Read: 22
